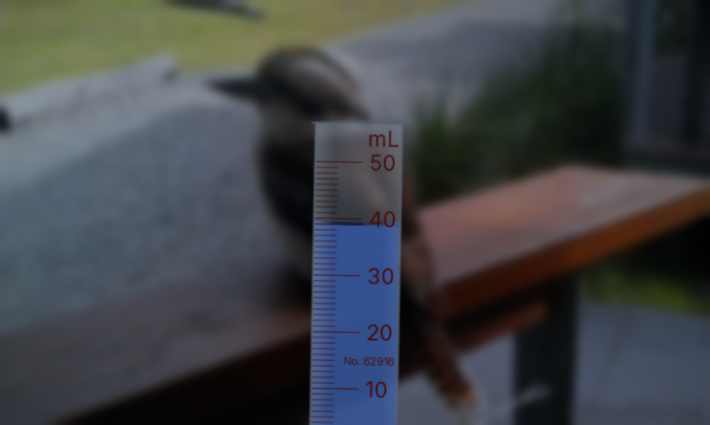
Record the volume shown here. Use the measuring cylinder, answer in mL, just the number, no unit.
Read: 39
